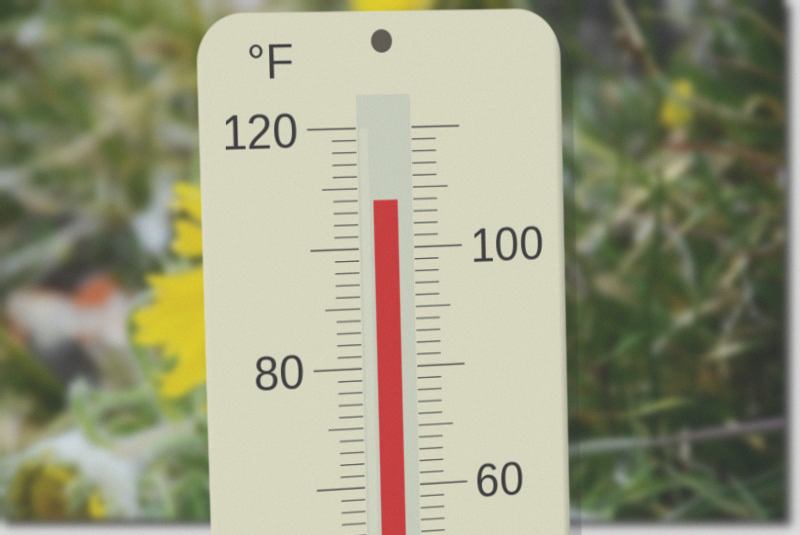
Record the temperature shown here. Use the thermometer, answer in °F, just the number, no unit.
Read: 108
